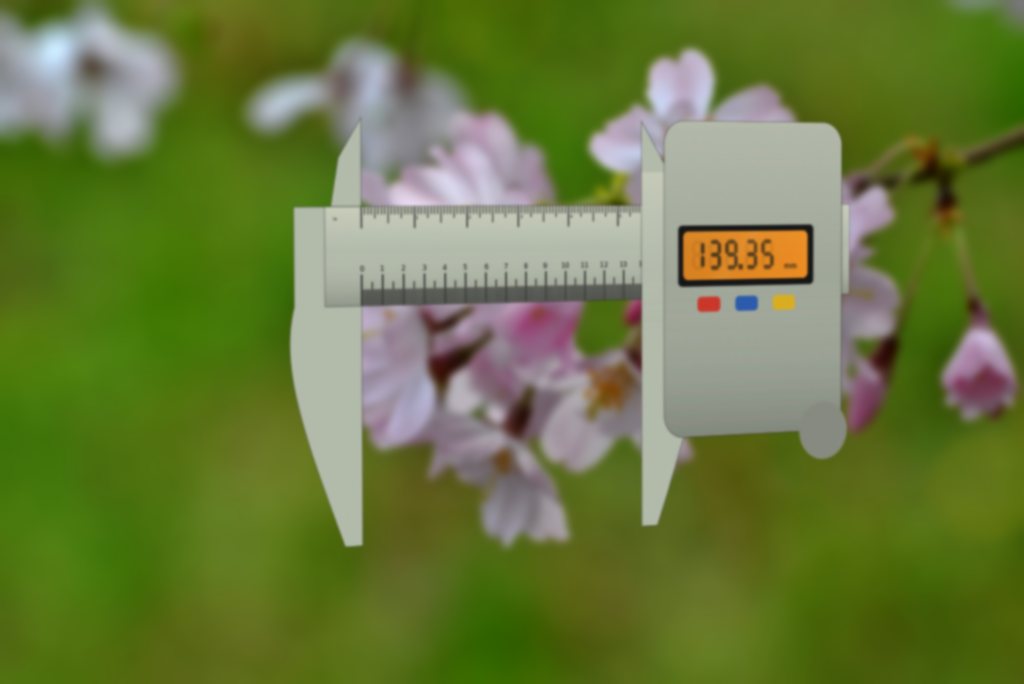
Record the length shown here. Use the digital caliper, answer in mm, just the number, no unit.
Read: 139.35
